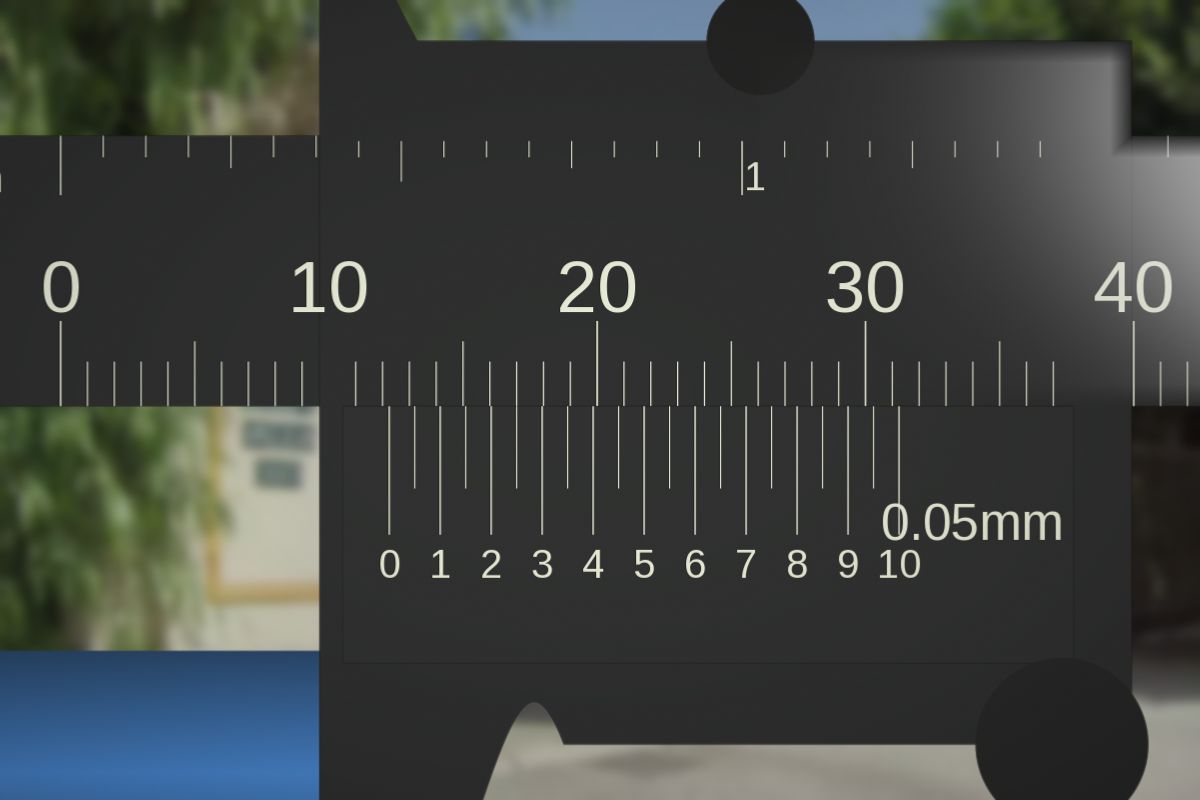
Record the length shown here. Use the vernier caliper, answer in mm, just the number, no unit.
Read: 12.25
